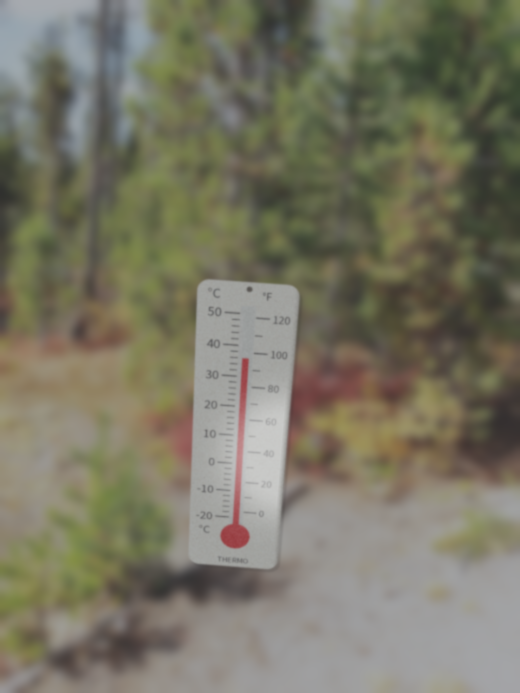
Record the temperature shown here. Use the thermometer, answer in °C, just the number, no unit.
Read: 36
